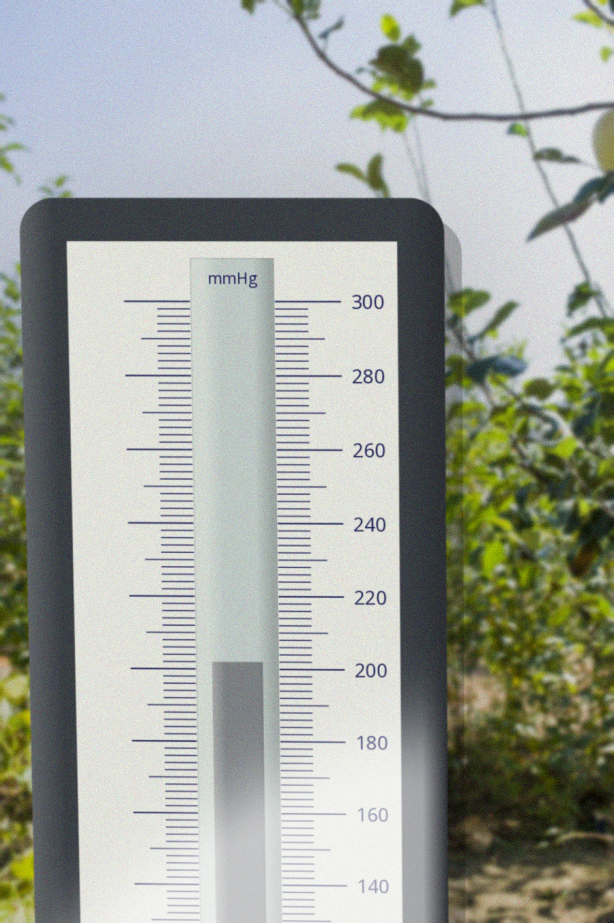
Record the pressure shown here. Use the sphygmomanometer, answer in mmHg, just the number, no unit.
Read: 202
